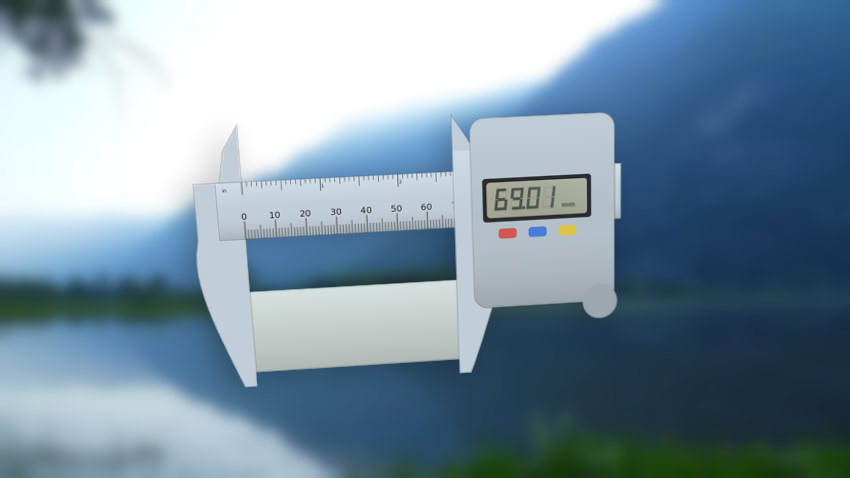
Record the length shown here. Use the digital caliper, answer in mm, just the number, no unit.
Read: 69.01
